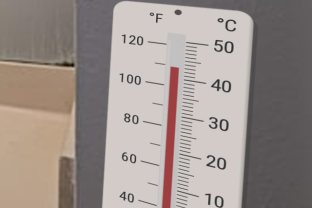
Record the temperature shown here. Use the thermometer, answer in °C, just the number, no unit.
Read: 43
